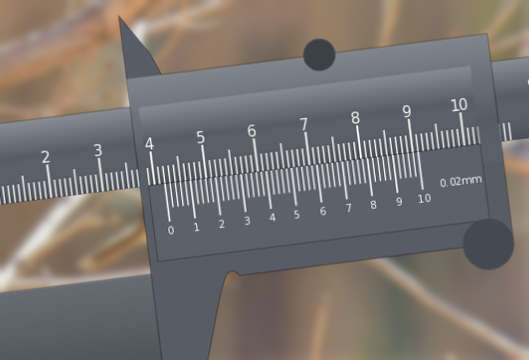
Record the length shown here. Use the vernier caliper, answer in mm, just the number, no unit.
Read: 42.0
